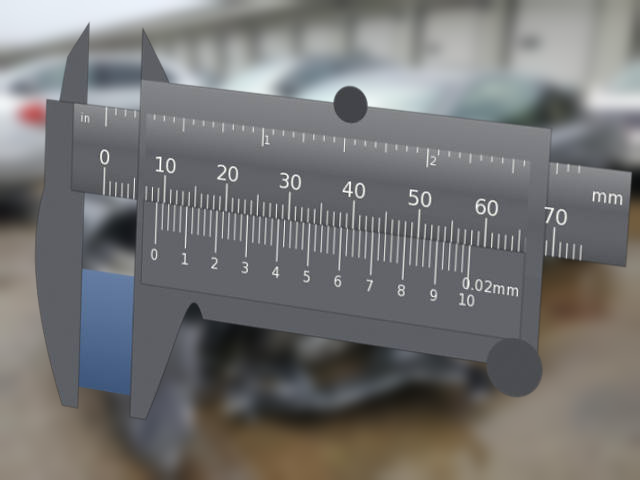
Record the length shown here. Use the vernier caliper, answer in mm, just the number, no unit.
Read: 8.8
